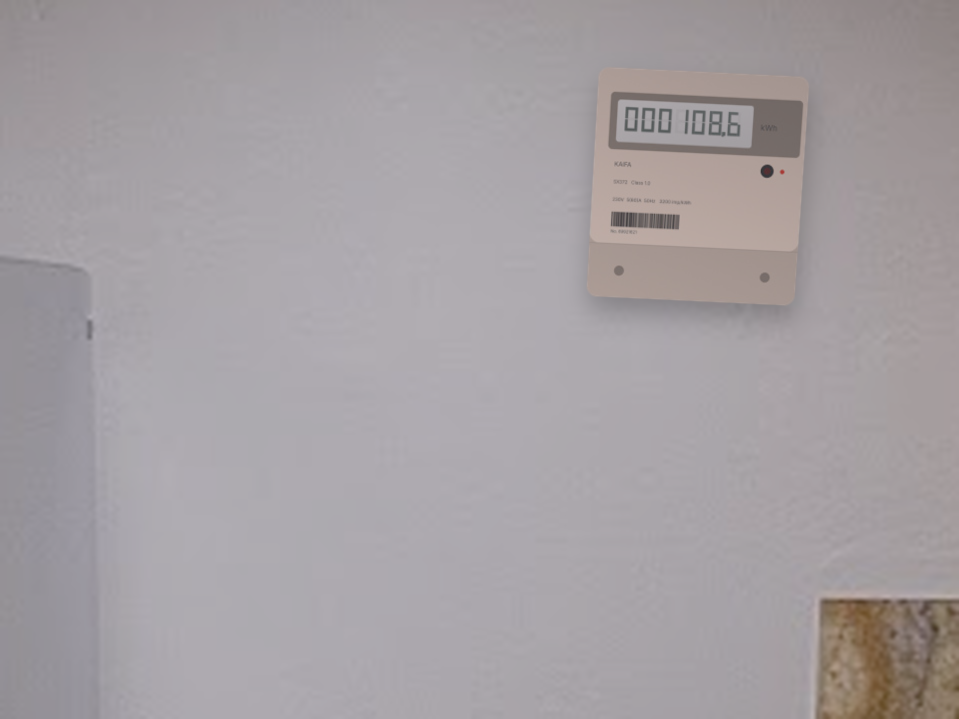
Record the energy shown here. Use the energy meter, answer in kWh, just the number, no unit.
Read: 108.6
